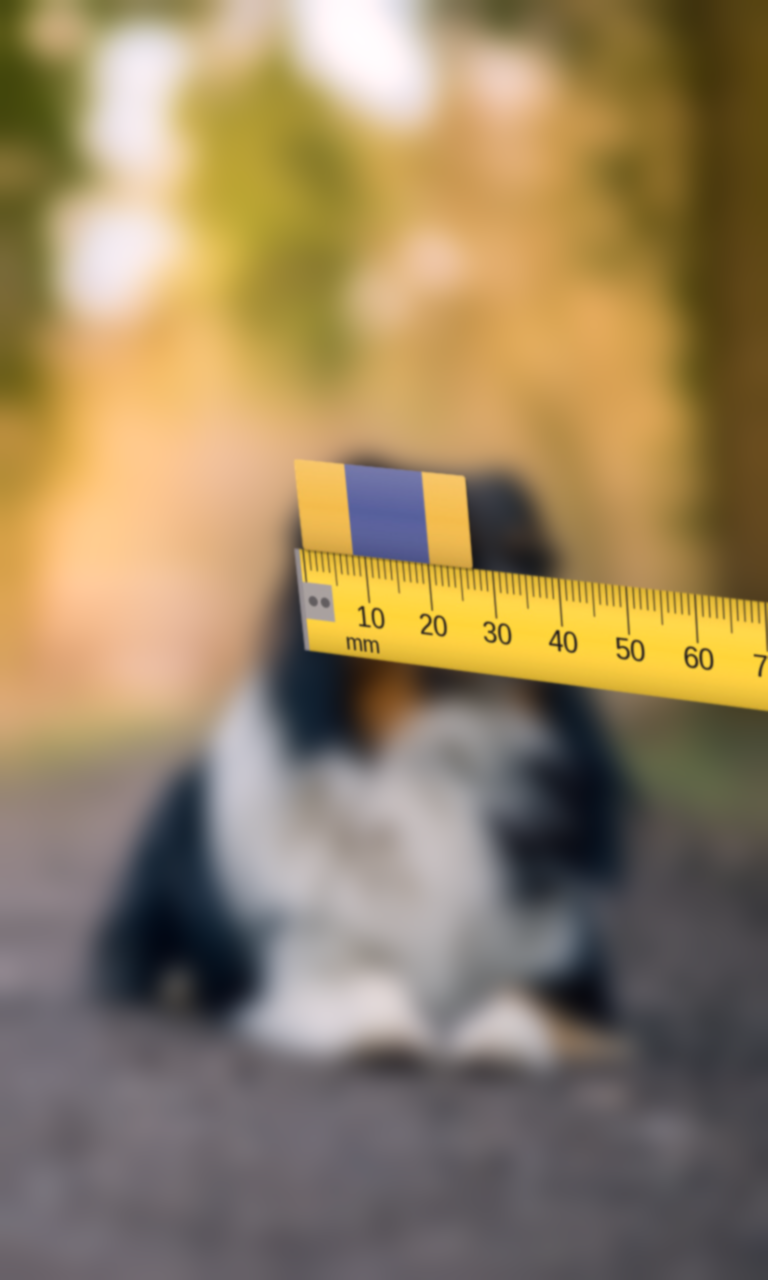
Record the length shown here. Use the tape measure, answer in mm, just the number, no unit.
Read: 27
